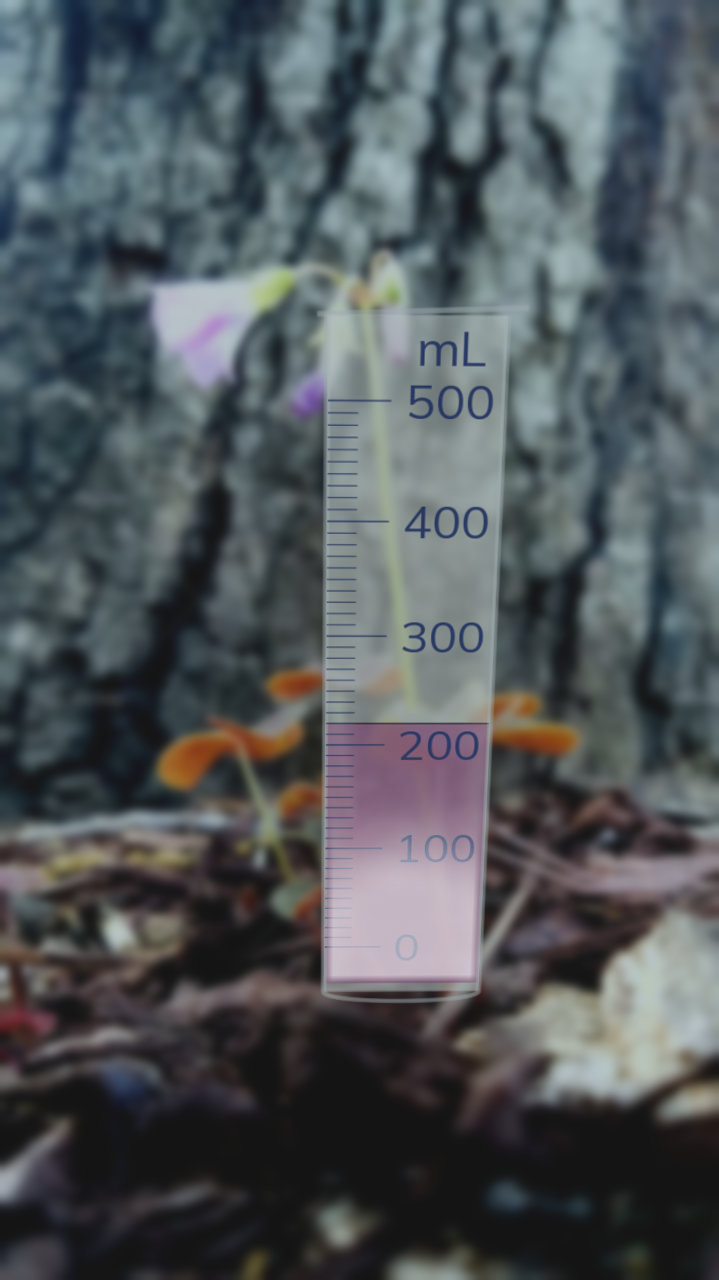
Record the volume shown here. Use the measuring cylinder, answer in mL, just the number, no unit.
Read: 220
